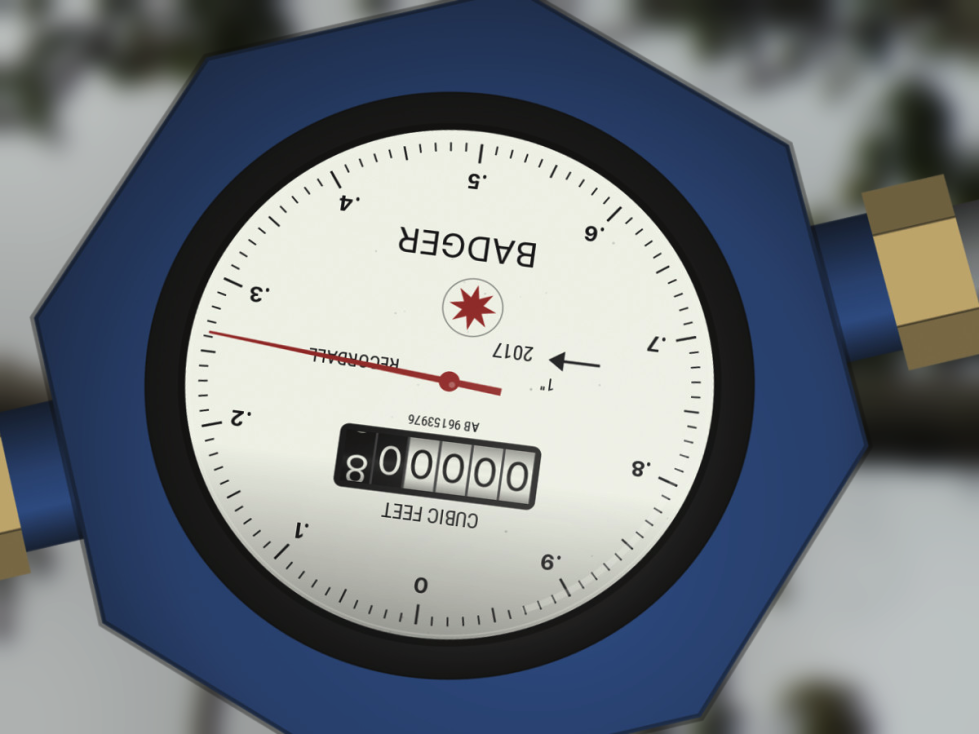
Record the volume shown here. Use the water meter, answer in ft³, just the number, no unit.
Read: 8.26
